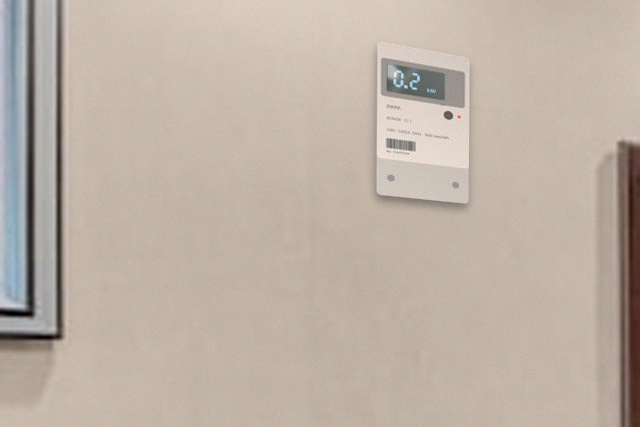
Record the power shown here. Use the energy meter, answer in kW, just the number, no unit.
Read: 0.2
